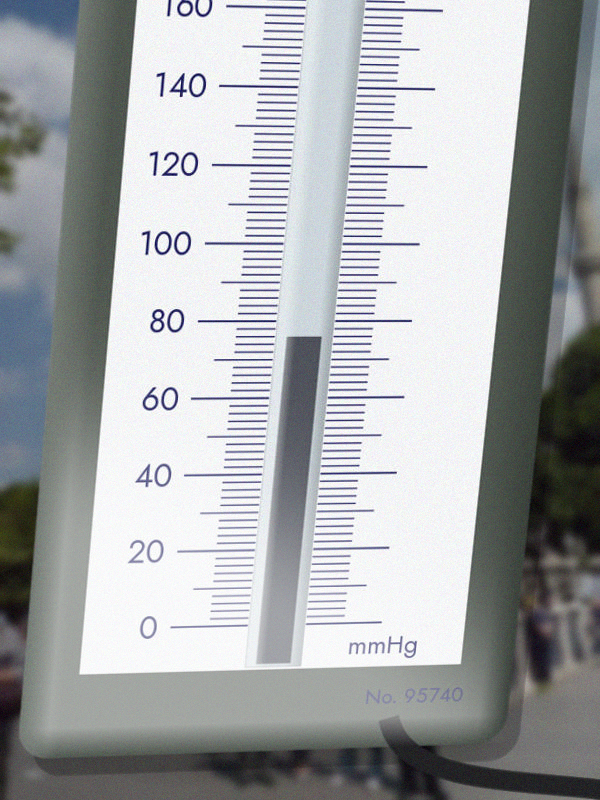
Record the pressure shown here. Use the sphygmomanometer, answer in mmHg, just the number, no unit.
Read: 76
